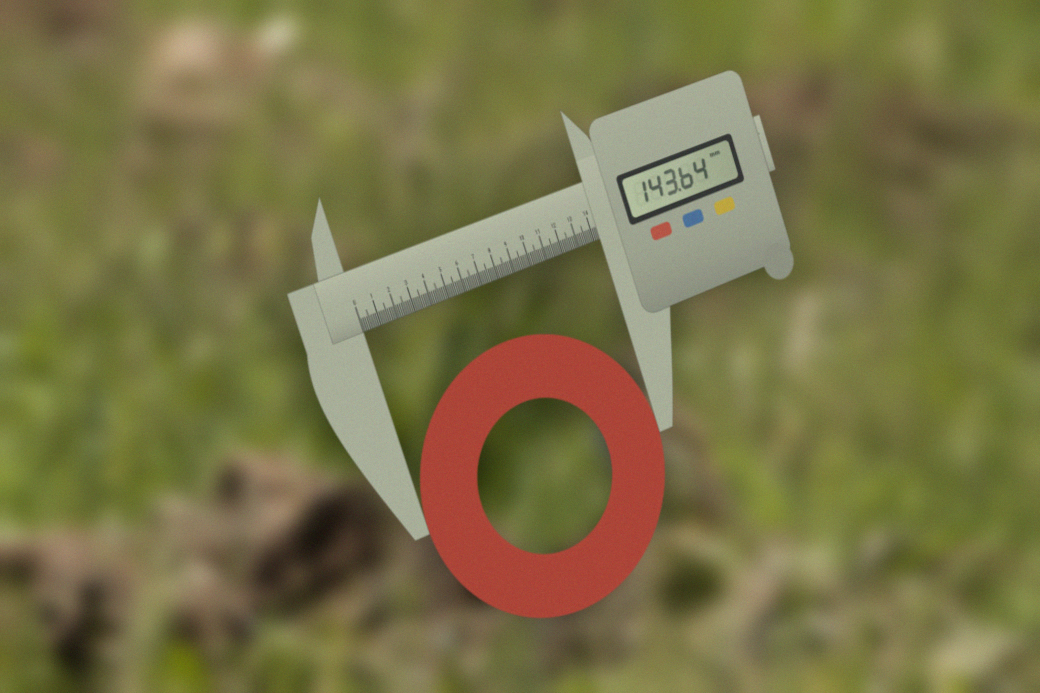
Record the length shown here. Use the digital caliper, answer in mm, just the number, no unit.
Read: 143.64
